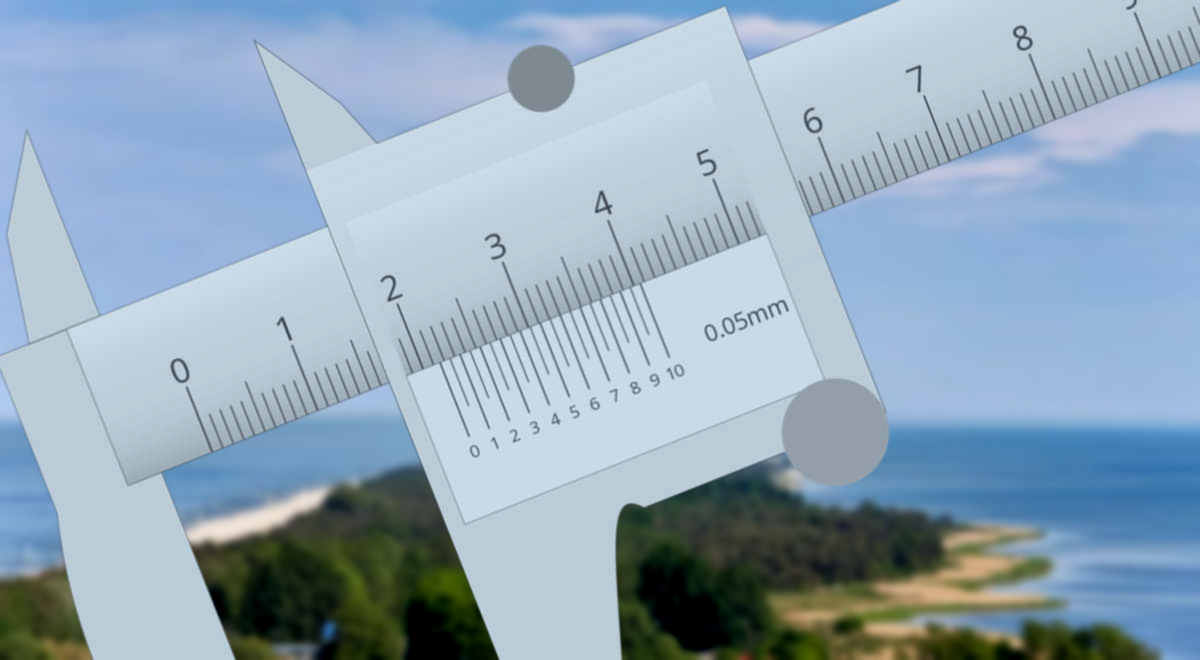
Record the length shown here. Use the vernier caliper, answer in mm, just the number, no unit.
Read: 21.6
